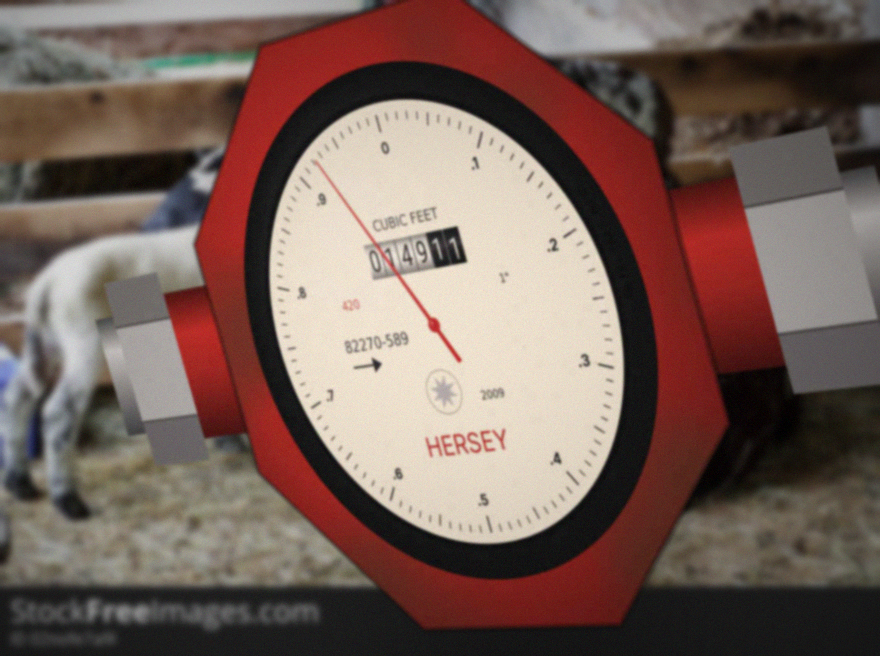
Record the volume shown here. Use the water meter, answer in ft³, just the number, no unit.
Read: 14910.92
